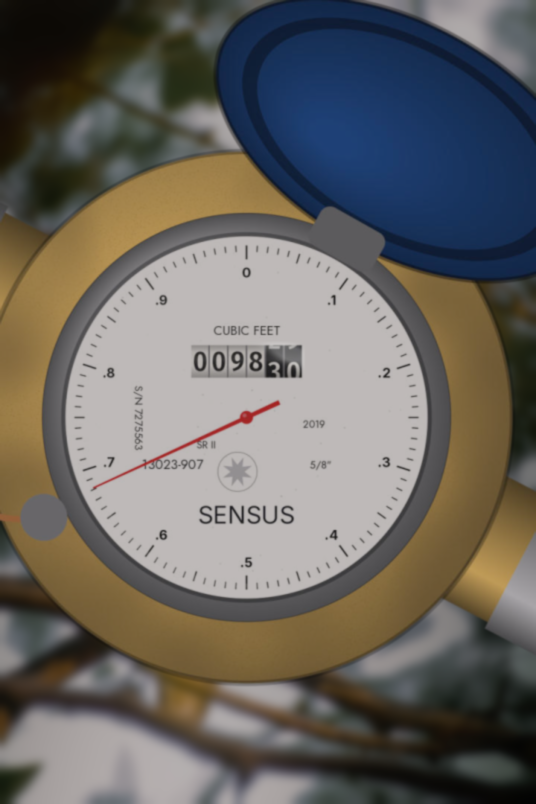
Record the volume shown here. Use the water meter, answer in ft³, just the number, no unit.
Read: 9829.68
